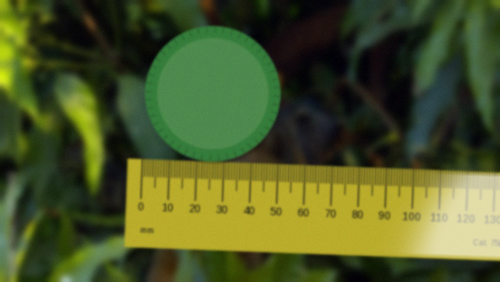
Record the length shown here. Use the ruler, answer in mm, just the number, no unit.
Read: 50
